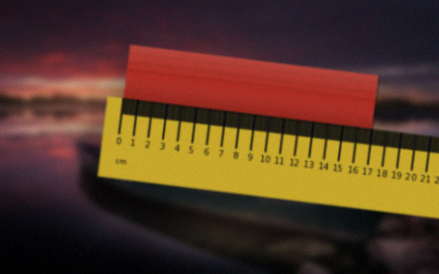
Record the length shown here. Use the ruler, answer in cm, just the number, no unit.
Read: 17
